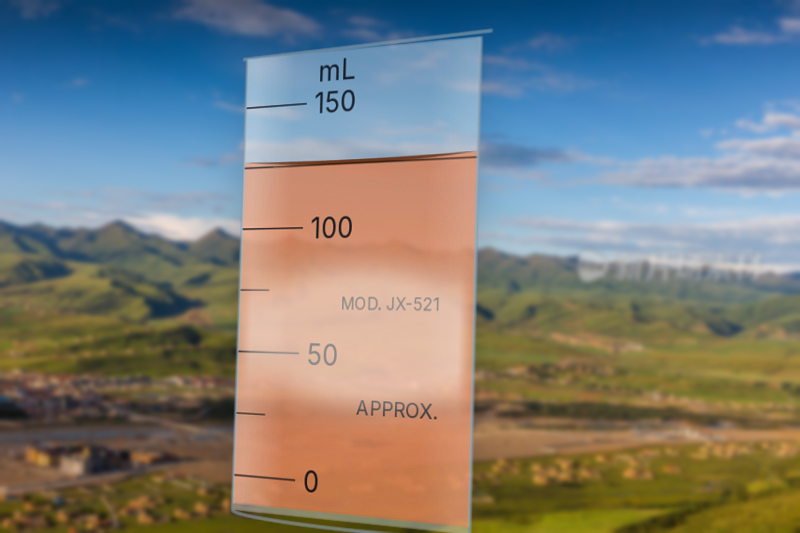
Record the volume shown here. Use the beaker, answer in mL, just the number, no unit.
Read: 125
